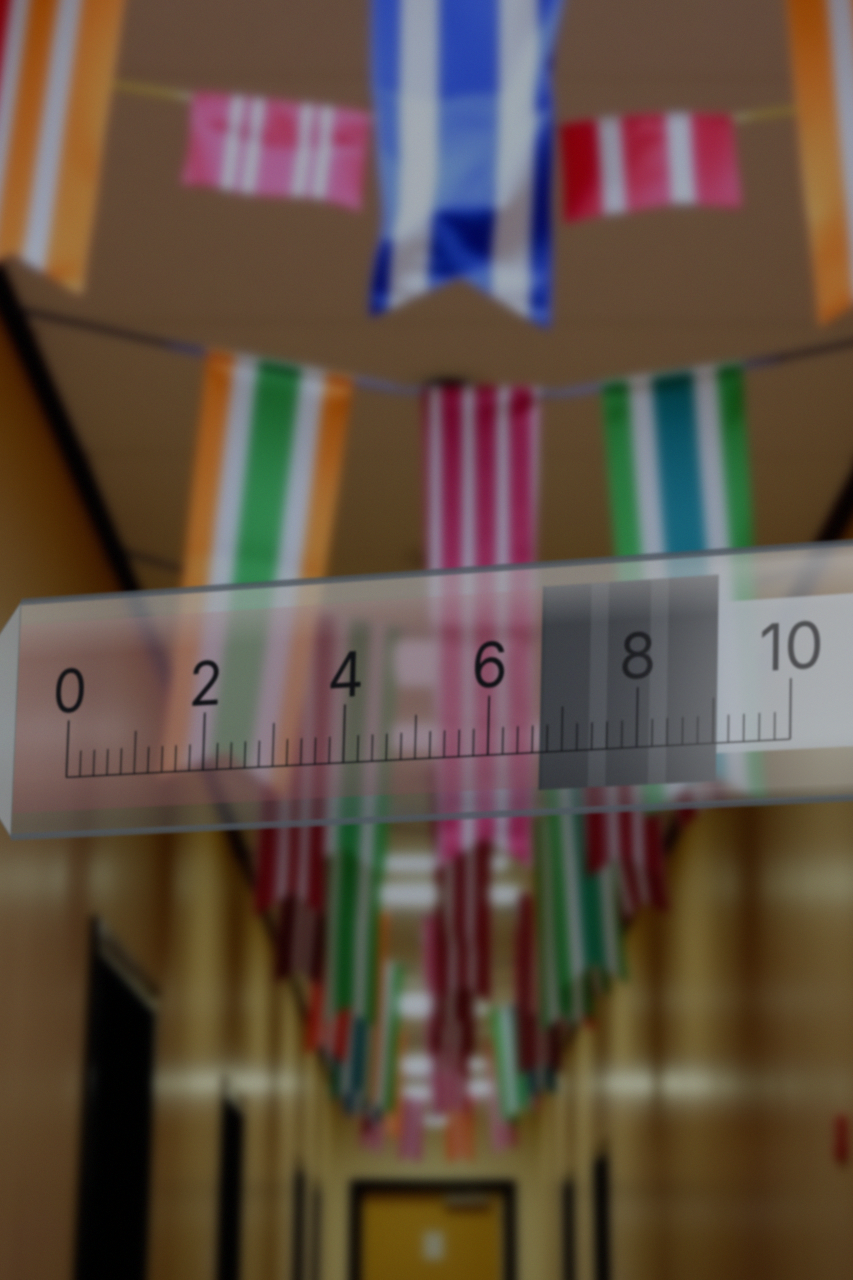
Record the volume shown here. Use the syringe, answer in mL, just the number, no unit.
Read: 6.7
